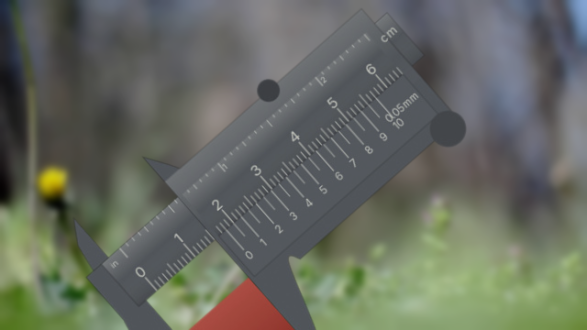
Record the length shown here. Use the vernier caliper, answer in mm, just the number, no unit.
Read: 18.0
